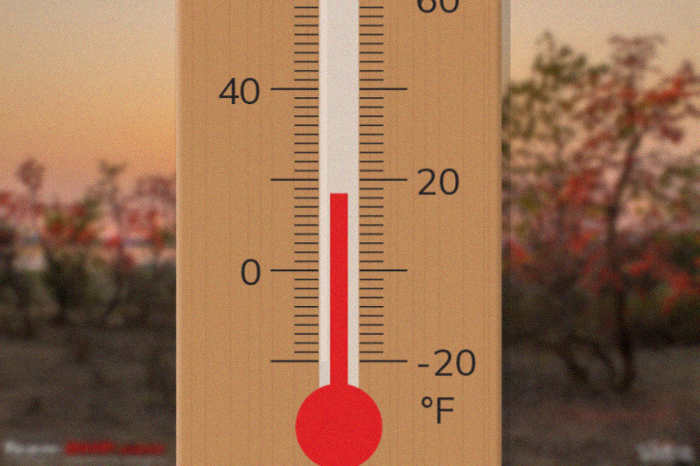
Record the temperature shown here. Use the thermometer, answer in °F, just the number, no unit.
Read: 17
